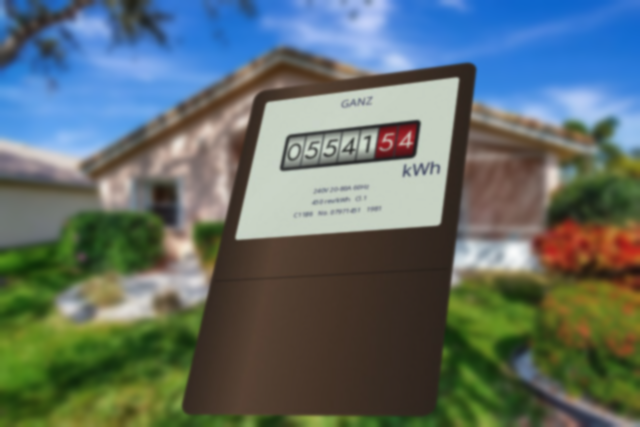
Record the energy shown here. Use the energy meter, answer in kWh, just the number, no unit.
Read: 5541.54
